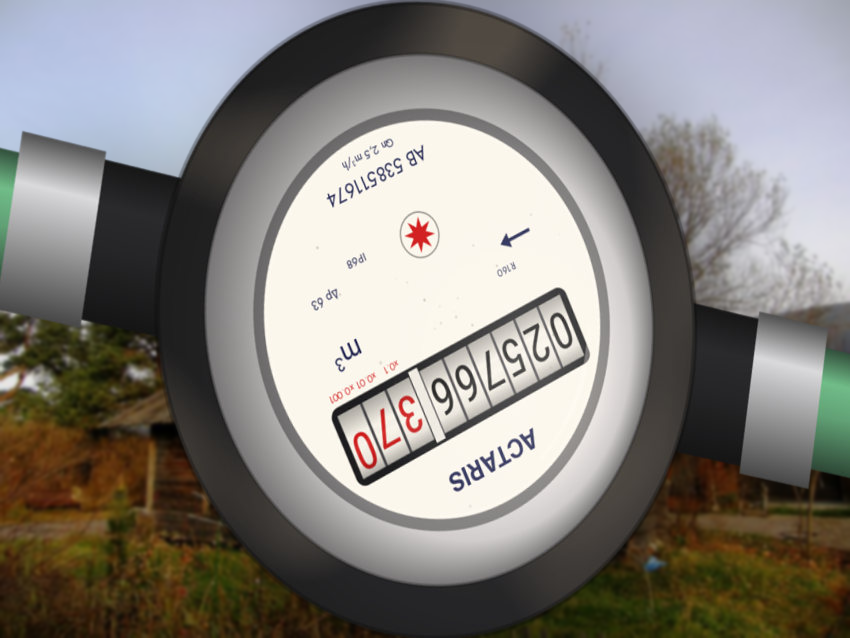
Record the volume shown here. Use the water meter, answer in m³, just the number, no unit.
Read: 25766.370
